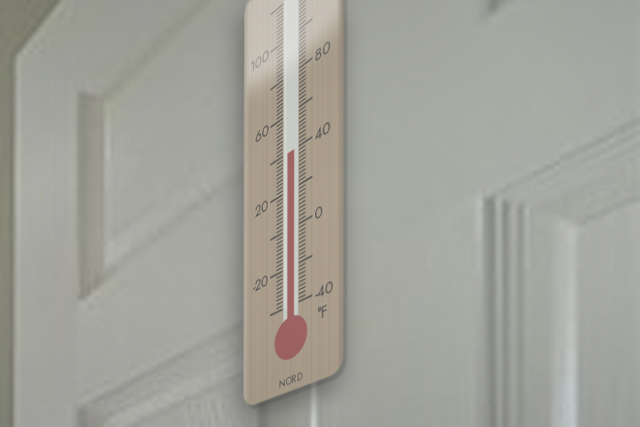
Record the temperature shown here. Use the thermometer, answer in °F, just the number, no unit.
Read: 40
